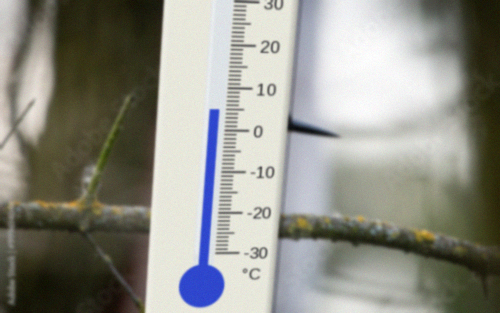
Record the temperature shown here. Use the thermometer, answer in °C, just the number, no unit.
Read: 5
